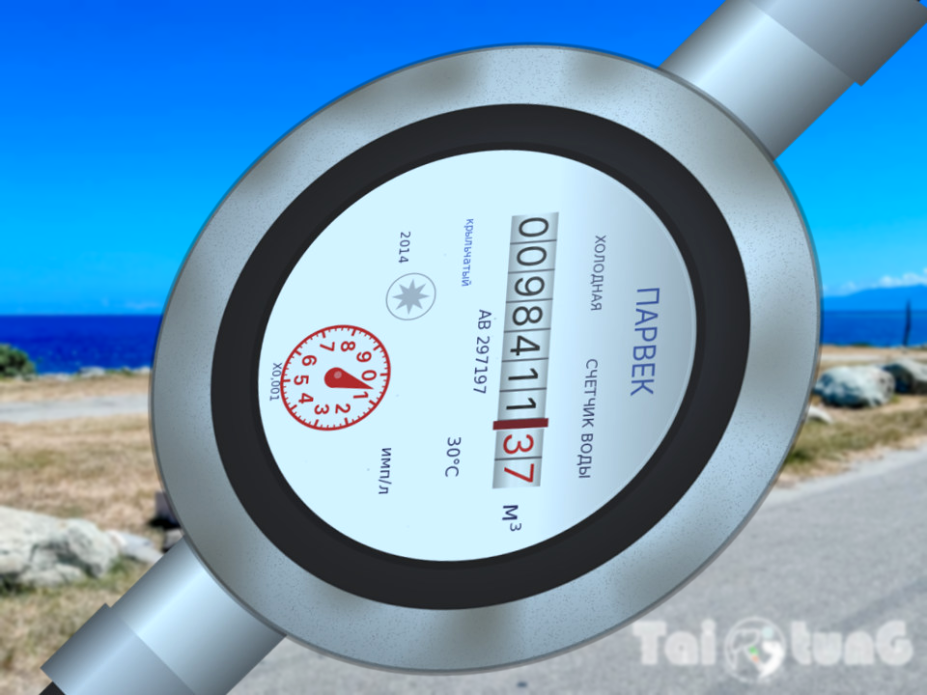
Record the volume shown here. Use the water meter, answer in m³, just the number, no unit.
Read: 98411.370
